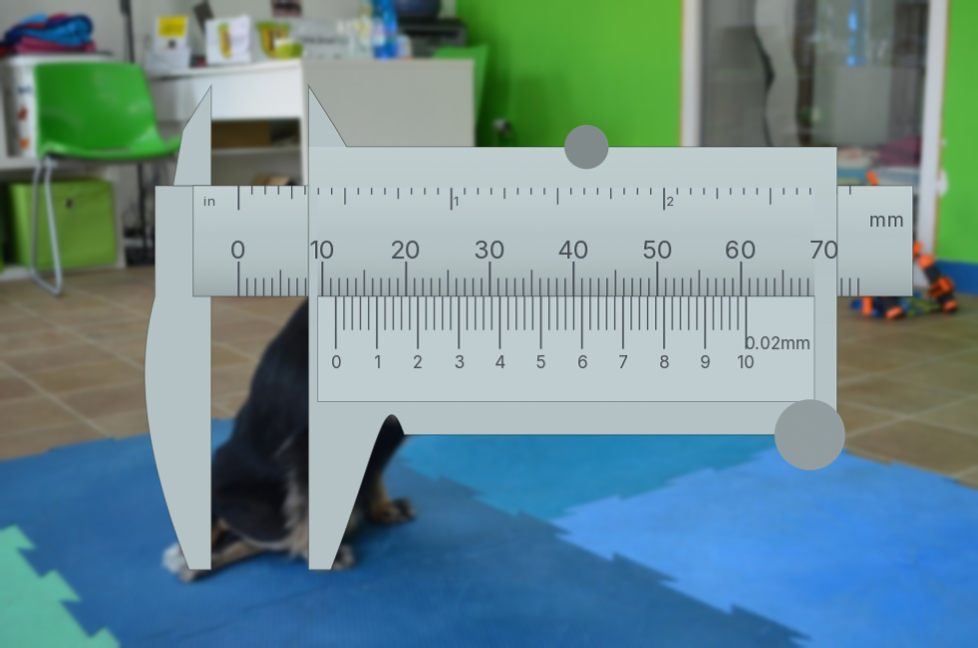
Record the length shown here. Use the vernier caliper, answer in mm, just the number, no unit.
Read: 11.6
